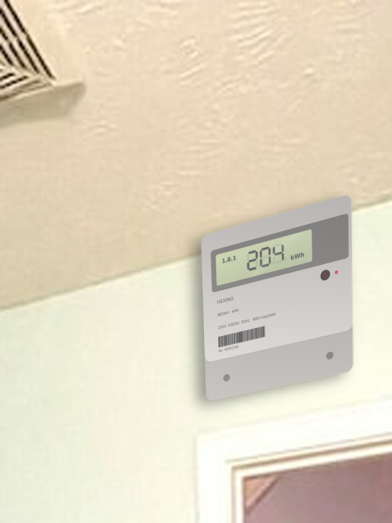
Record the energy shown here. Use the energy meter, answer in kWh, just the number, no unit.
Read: 204
